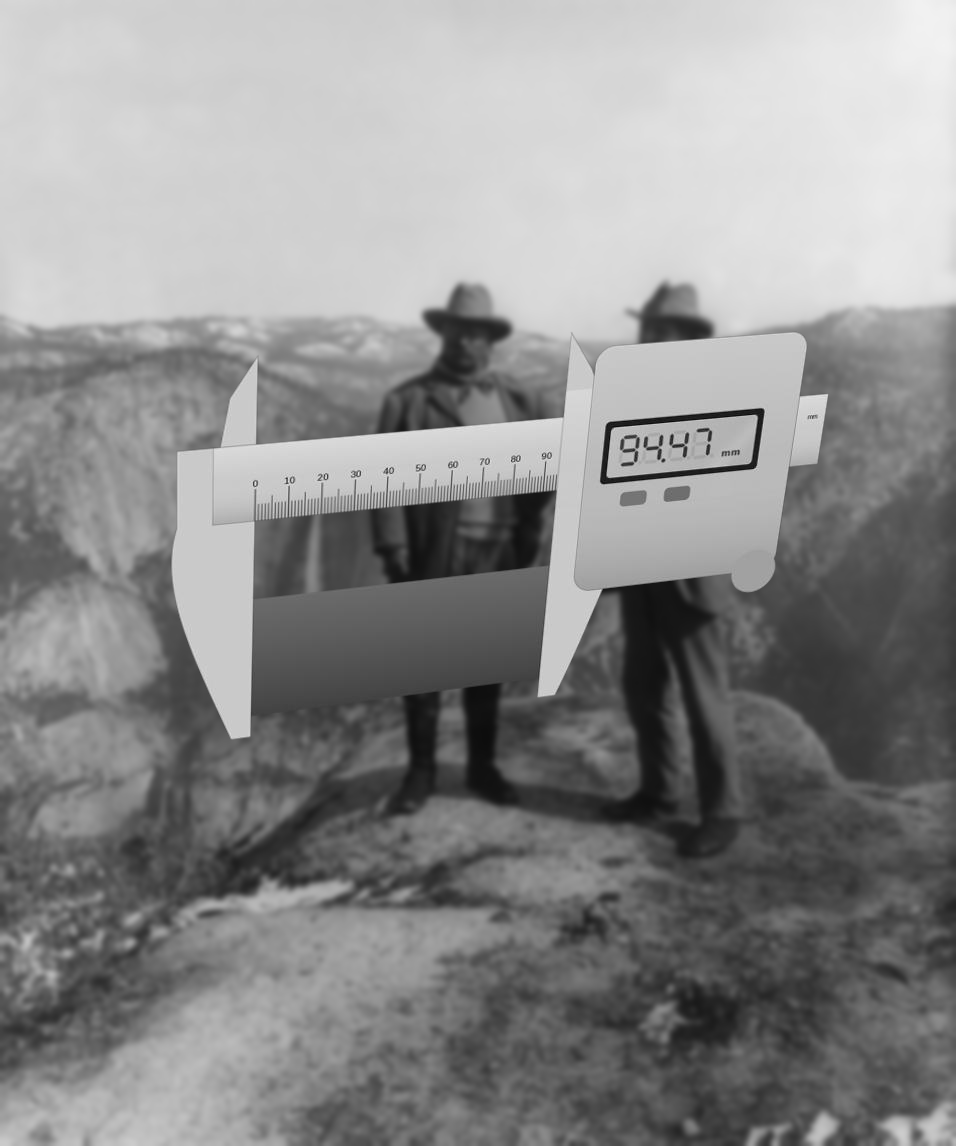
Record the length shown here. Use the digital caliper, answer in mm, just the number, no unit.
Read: 94.47
